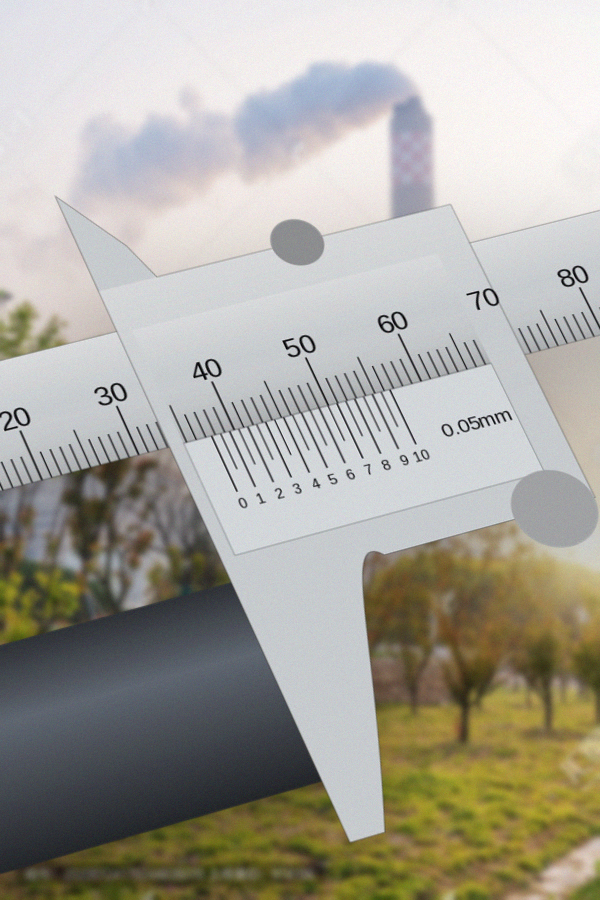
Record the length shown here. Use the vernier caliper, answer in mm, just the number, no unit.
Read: 37.6
